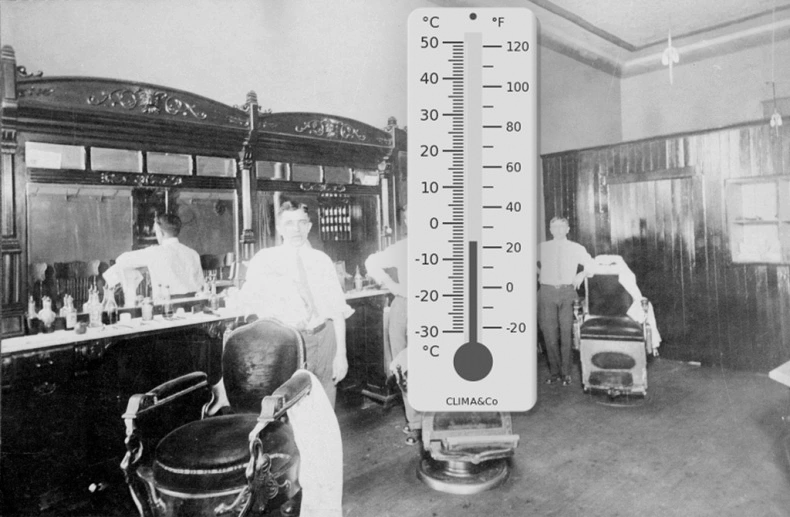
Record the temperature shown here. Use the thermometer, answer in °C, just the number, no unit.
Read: -5
